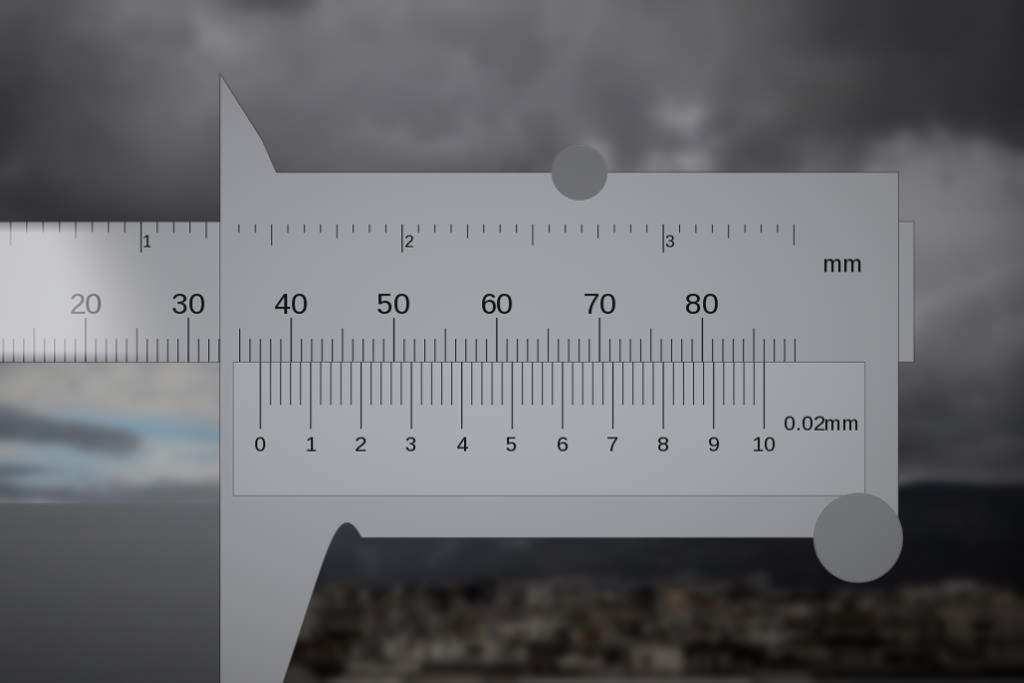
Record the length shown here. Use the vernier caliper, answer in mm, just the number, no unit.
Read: 37.0
